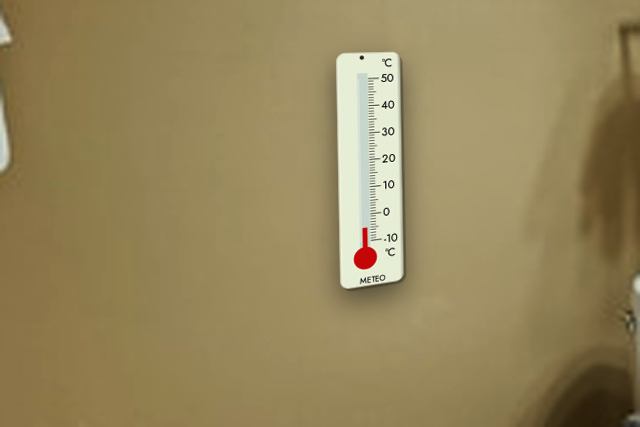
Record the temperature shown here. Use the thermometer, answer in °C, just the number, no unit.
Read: -5
